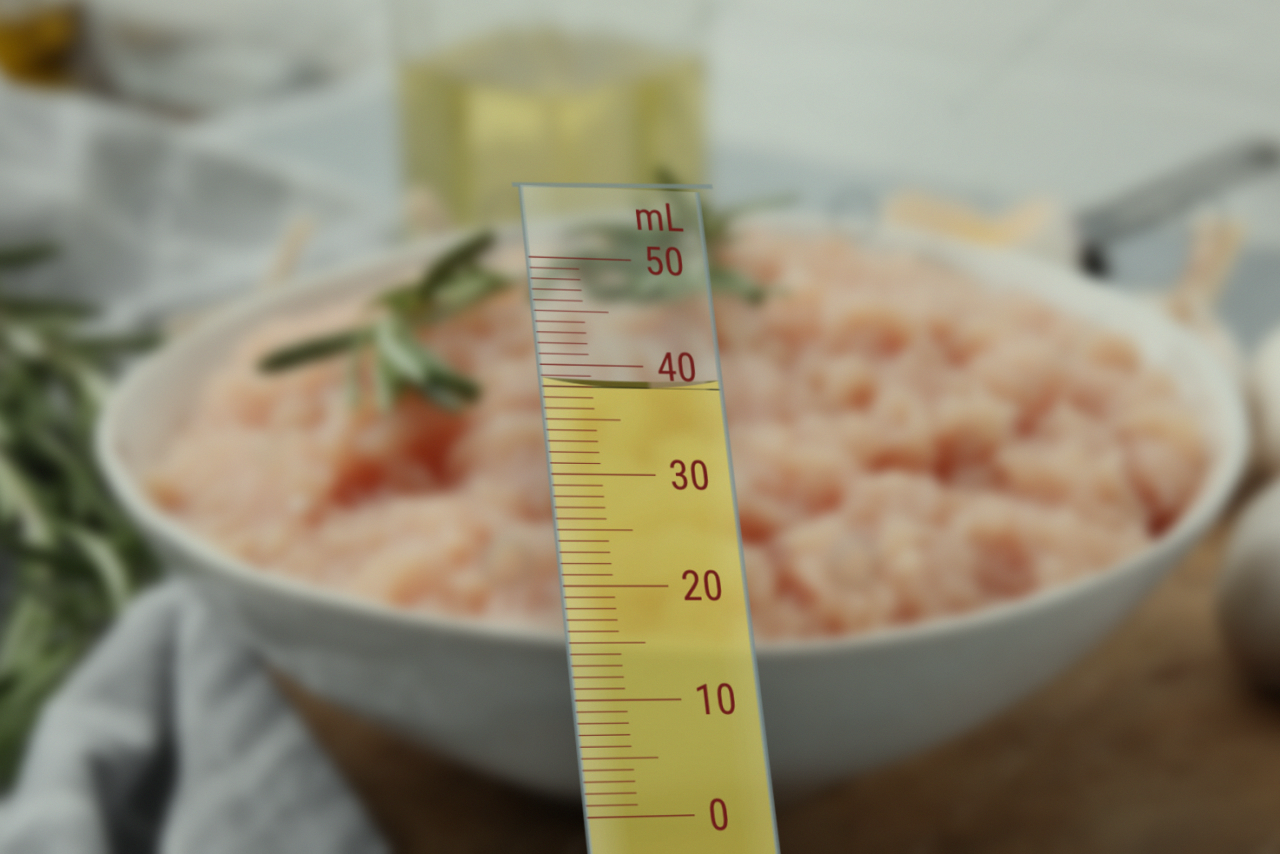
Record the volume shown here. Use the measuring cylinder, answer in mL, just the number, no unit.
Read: 38
